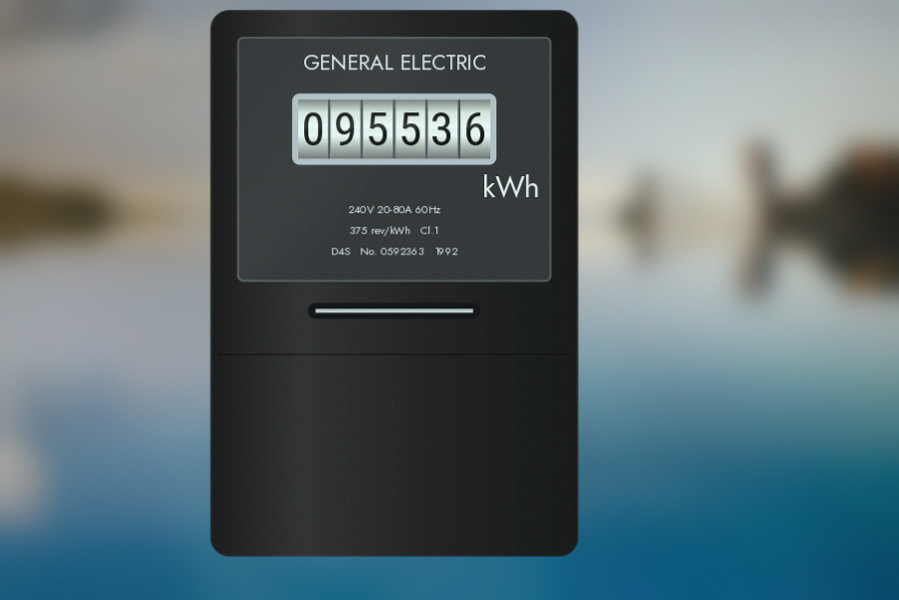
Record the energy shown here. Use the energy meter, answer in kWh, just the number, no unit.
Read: 95536
